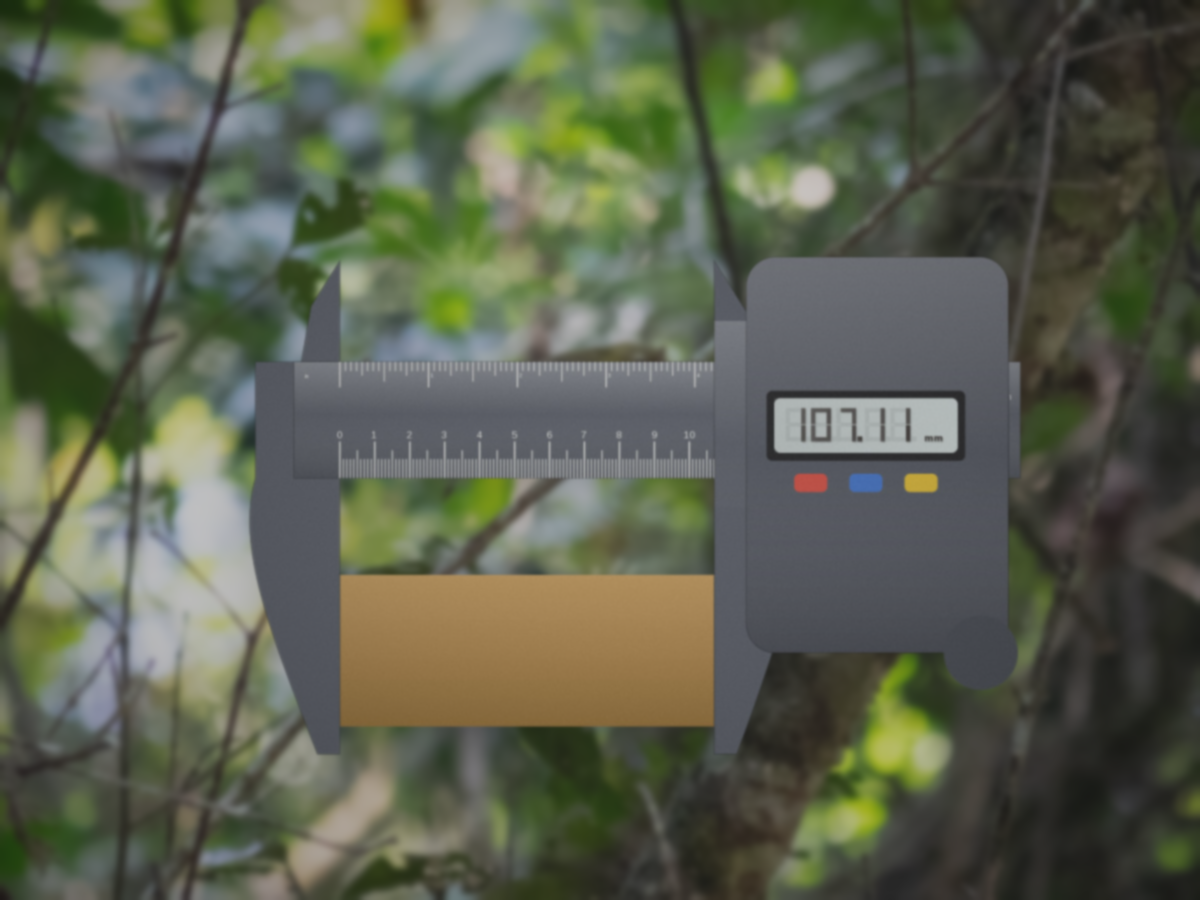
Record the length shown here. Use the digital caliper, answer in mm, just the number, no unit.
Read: 107.11
